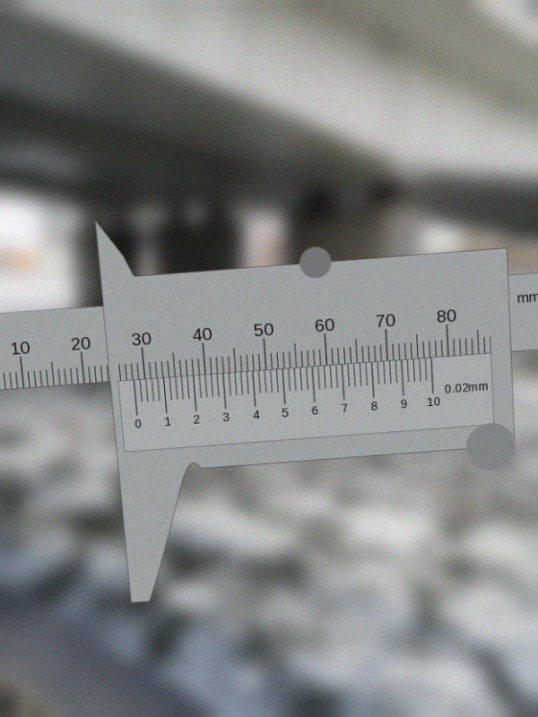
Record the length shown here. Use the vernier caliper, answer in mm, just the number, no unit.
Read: 28.2
